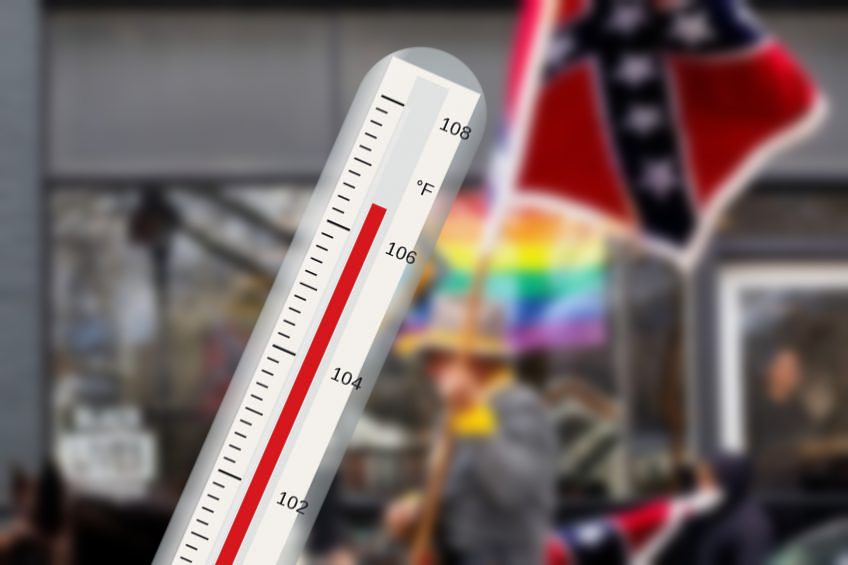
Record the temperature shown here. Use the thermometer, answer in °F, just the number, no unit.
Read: 106.5
